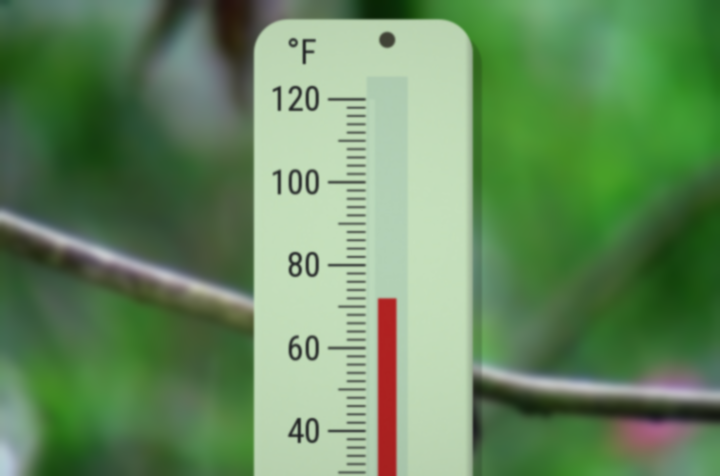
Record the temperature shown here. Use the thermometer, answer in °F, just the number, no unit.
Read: 72
